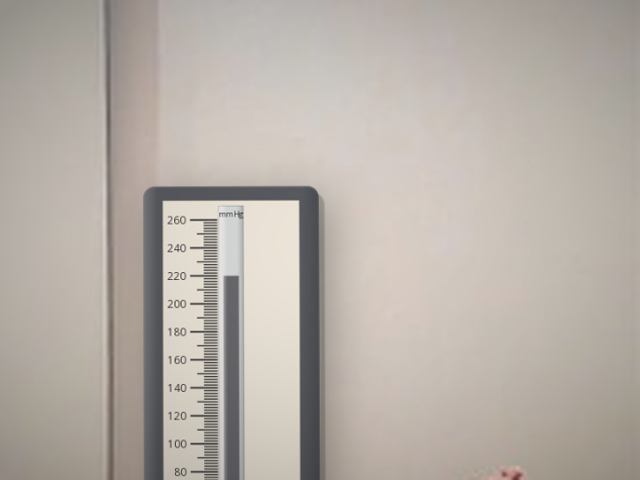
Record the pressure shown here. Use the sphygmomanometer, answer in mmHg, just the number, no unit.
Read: 220
